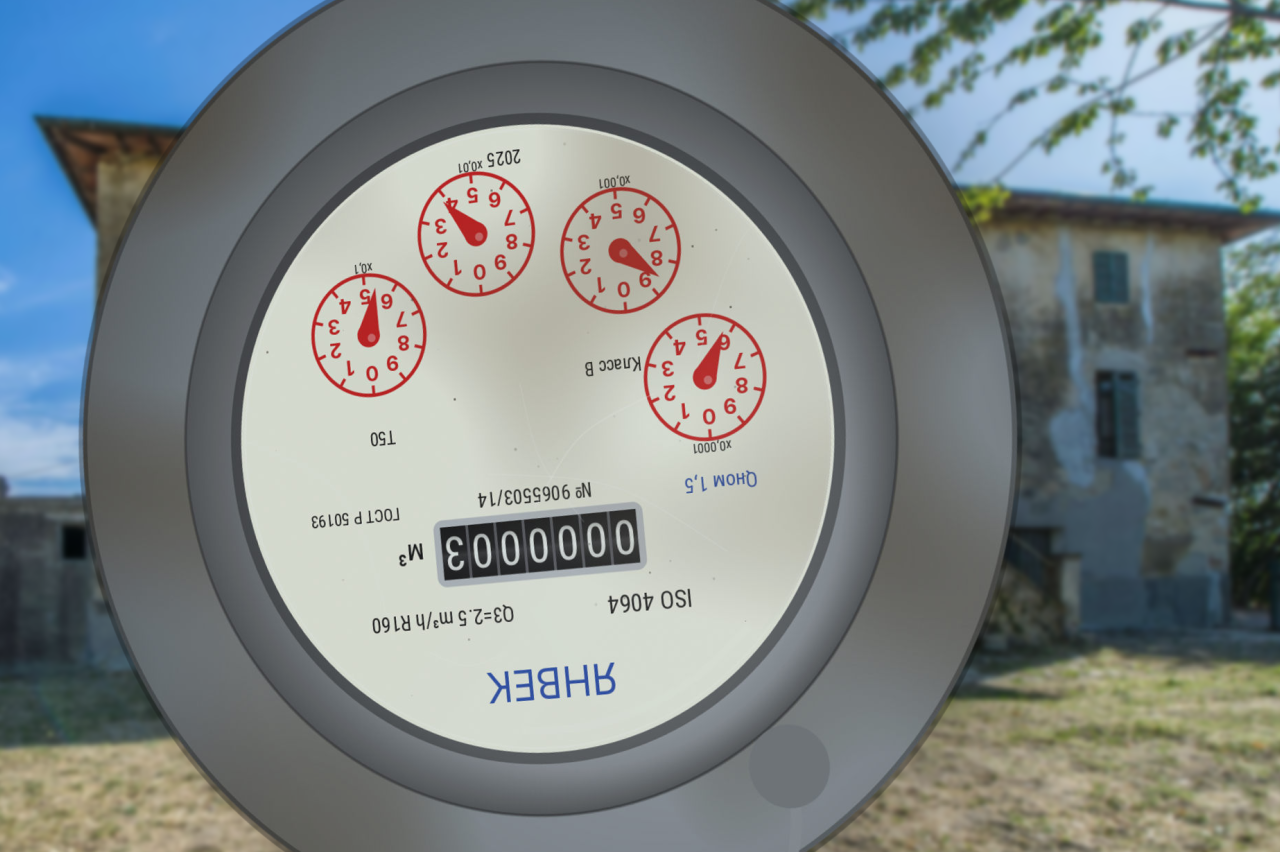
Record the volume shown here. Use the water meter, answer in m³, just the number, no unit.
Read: 3.5385
